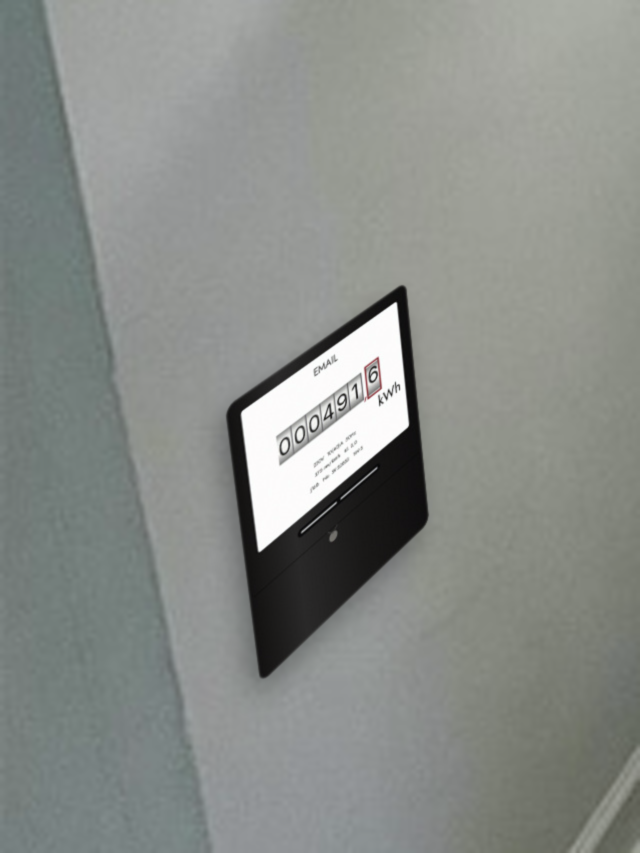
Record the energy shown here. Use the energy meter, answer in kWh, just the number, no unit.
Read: 491.6
